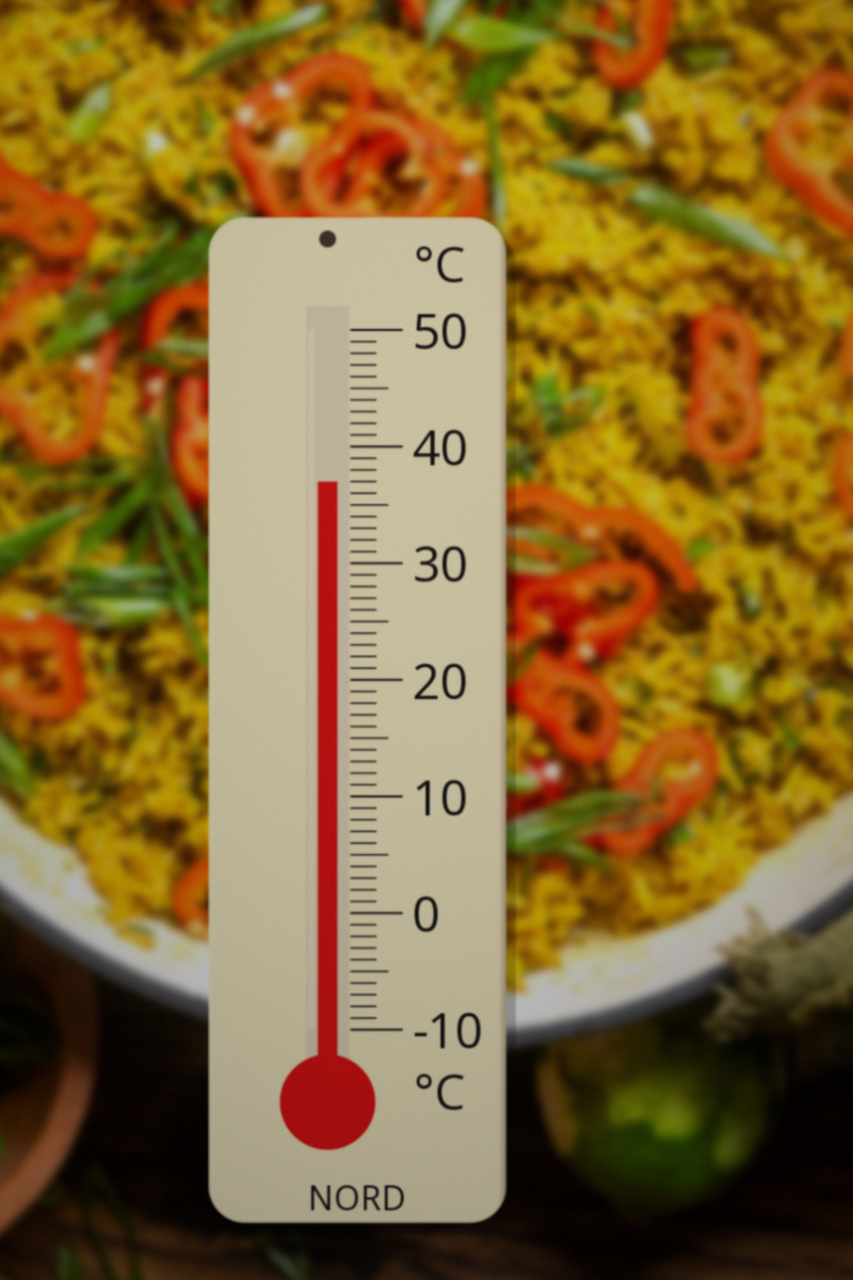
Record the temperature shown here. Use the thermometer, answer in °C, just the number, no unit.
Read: 37
